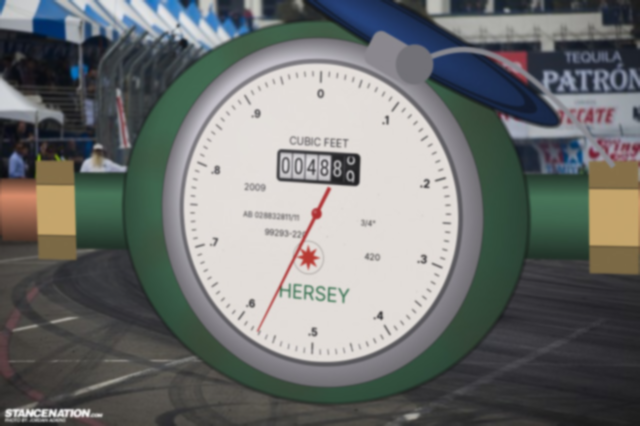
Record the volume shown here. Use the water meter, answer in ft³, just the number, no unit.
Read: 4888.57
